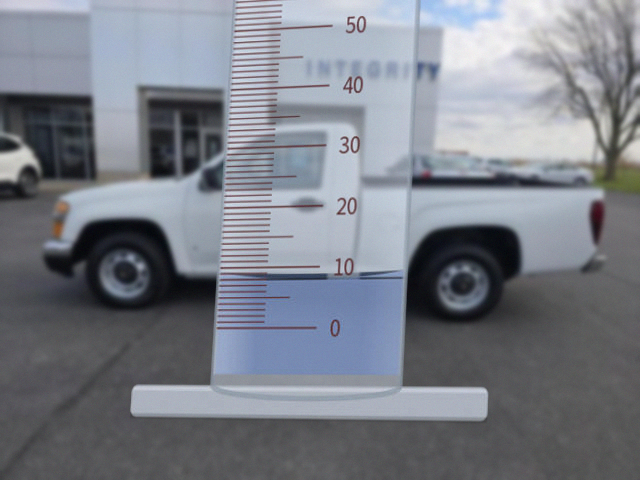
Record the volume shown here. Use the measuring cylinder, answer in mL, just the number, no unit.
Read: 8
